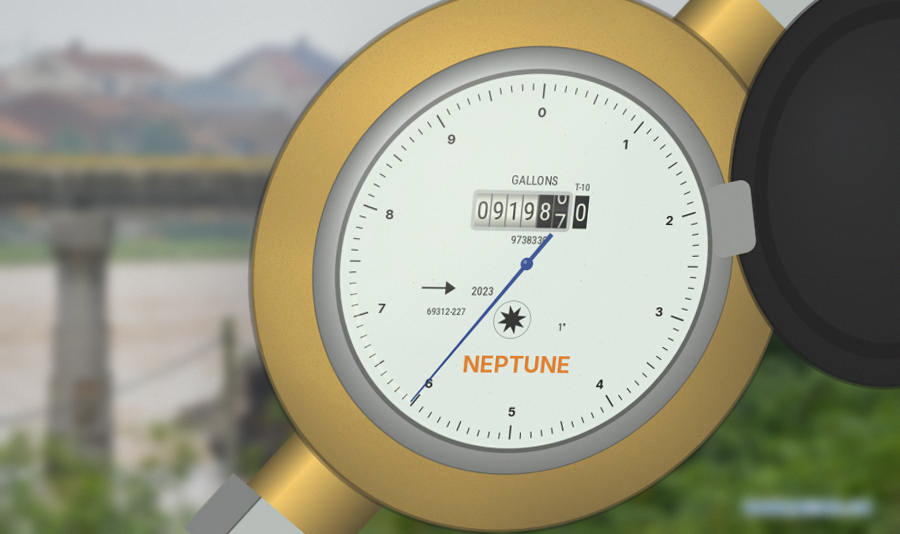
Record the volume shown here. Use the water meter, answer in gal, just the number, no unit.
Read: 919866.0
